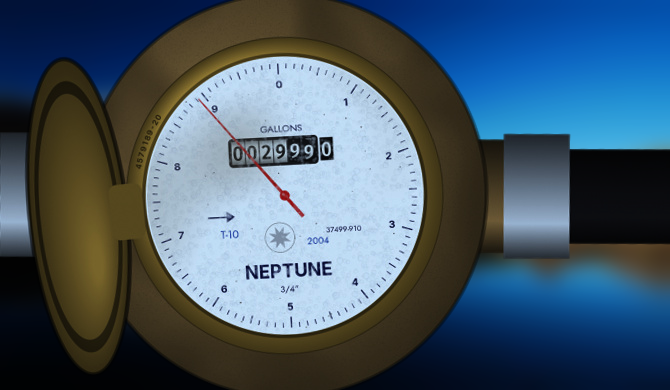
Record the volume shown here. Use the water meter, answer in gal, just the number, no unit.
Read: 29988.9
